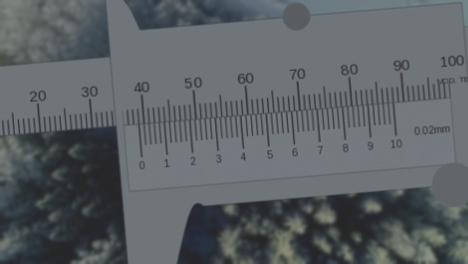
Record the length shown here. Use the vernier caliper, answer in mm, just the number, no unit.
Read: 39.0
